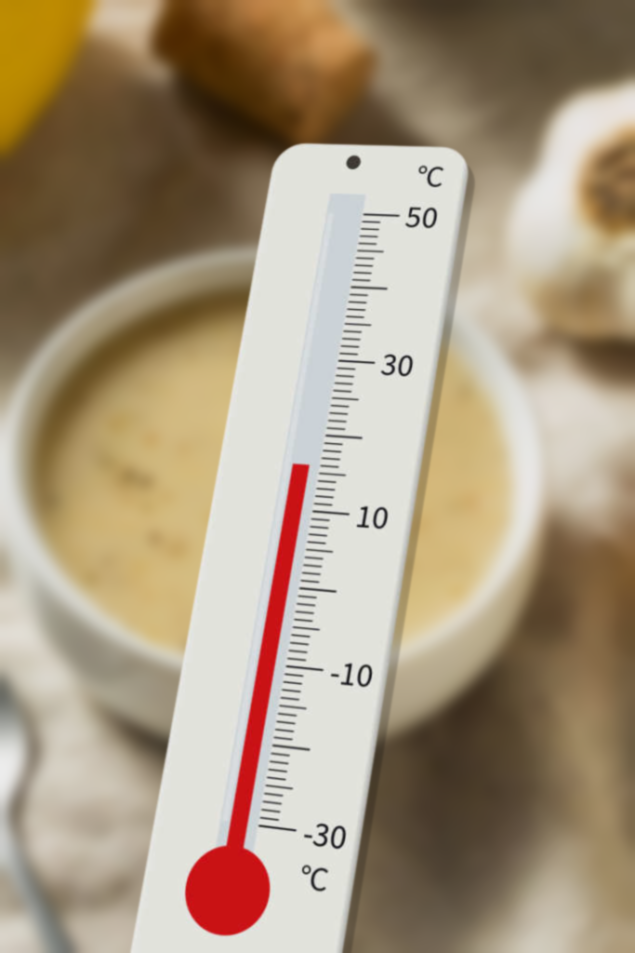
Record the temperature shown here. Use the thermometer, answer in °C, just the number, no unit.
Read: 16
